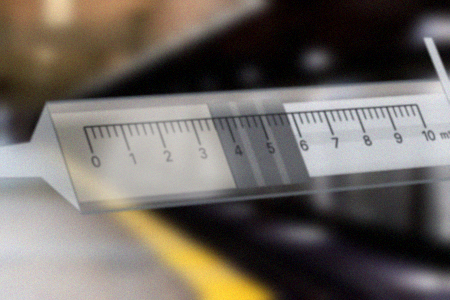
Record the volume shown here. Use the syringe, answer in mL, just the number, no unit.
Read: 3.6
